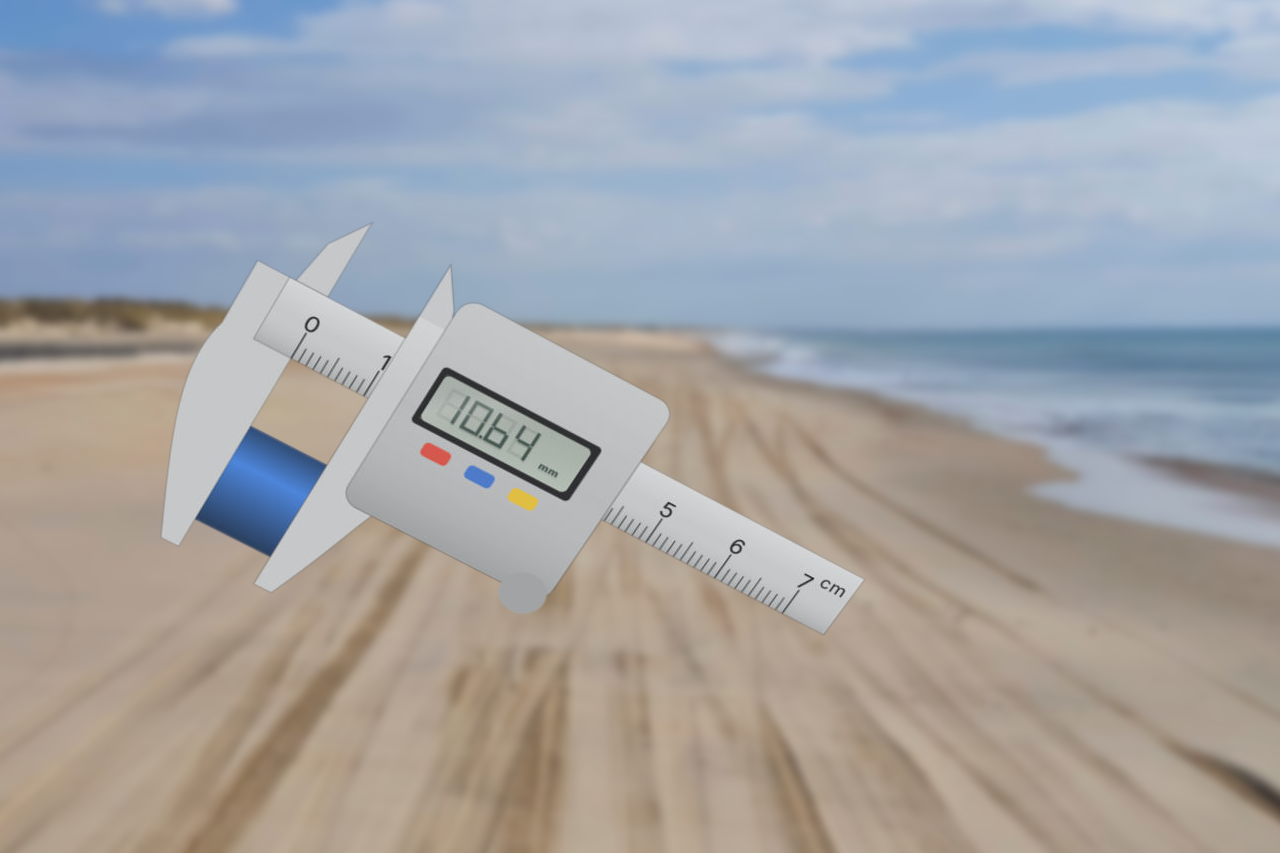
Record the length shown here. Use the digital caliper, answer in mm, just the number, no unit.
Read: 10.64
